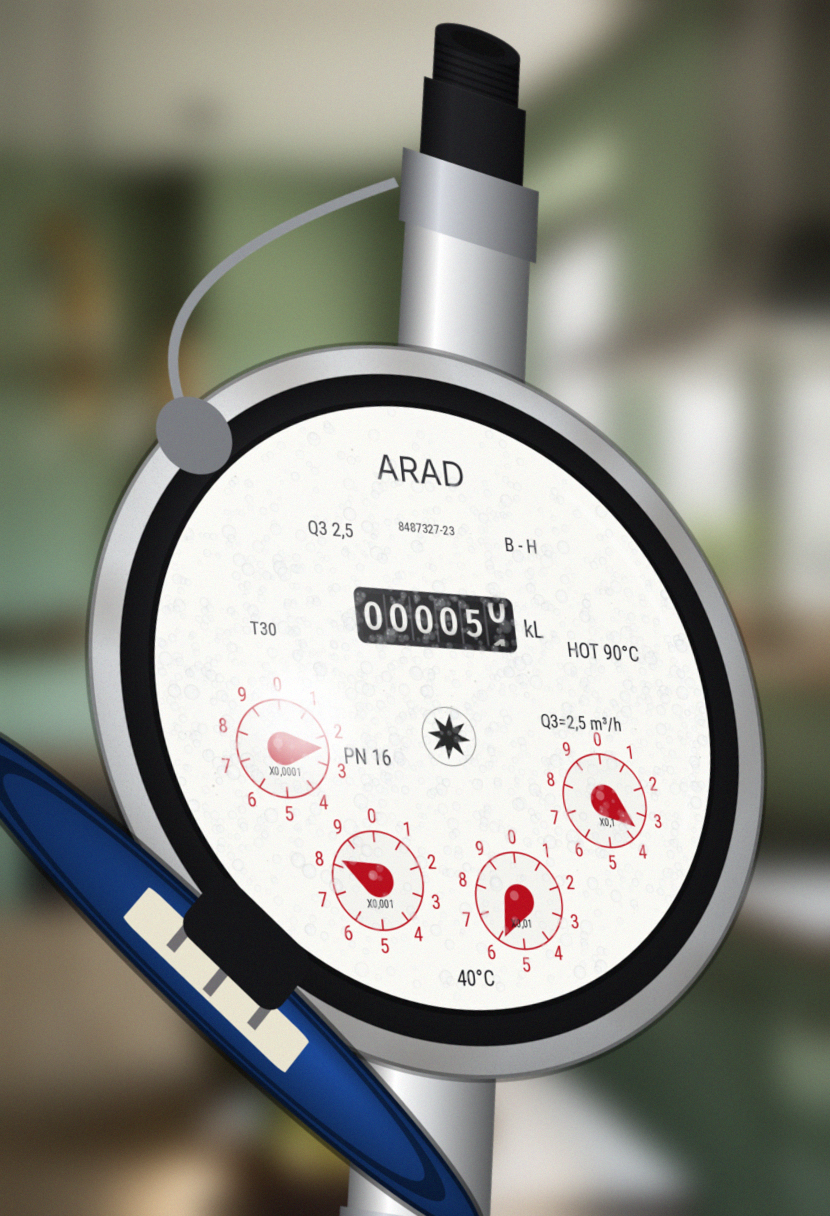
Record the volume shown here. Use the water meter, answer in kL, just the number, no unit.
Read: 50.3582
